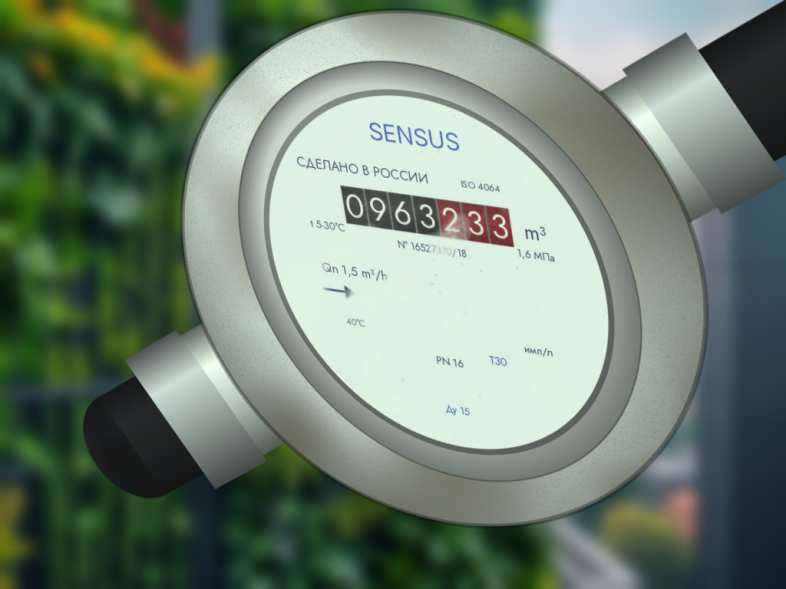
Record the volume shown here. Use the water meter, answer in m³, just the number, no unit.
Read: 963.233
